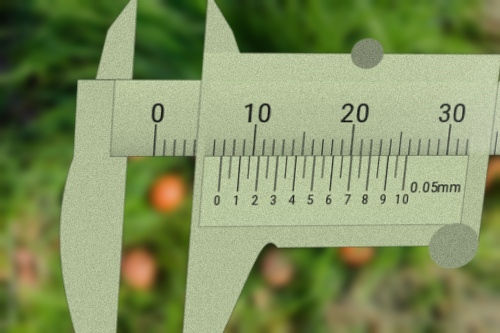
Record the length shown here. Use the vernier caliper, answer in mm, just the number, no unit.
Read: 6.8
